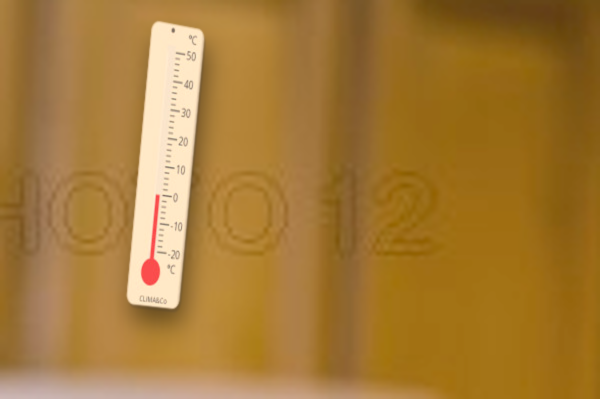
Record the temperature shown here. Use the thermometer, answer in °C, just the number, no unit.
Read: 0
